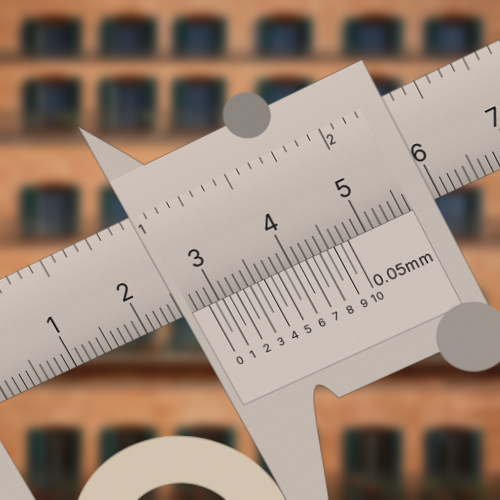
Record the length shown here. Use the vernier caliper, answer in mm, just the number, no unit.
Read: 28.6
